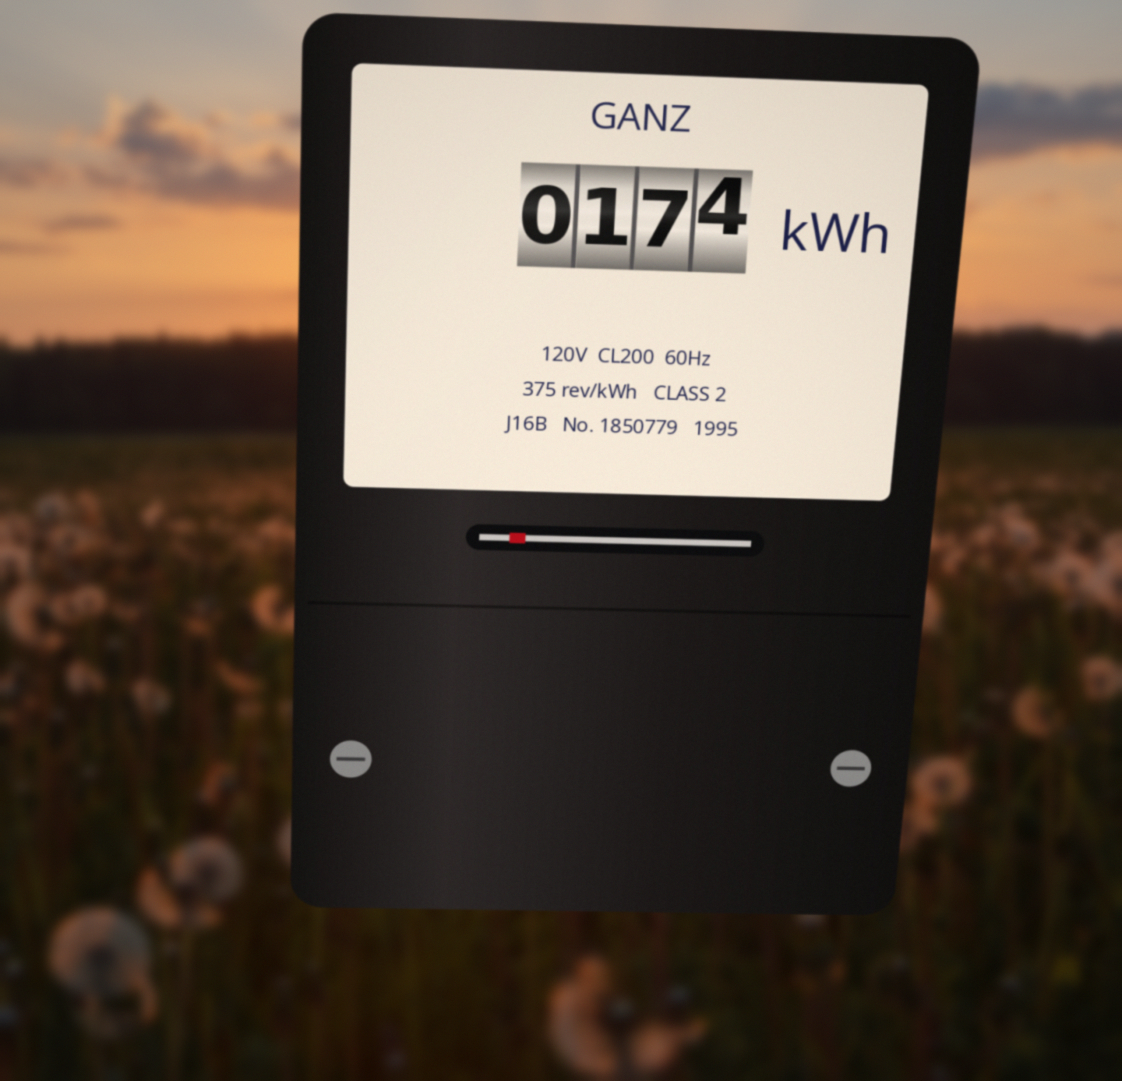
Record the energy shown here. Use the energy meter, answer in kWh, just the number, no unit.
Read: 174
